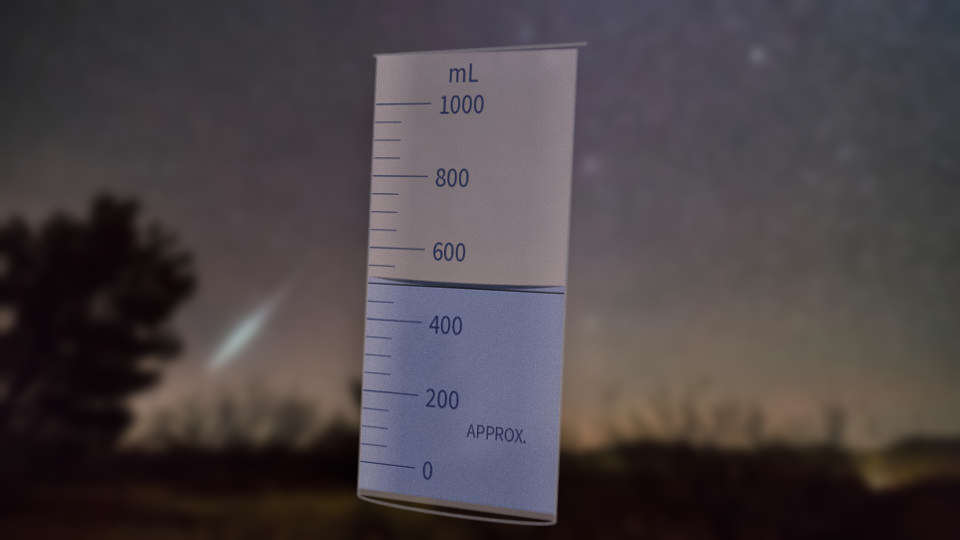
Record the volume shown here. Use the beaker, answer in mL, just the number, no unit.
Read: 500
